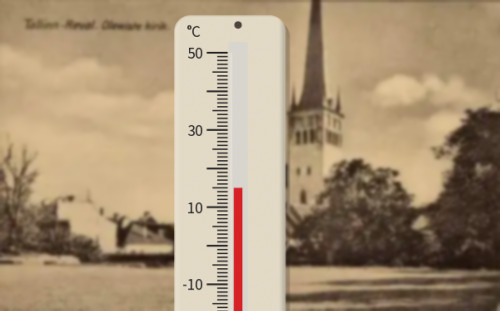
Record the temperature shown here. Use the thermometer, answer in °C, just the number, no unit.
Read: 15
